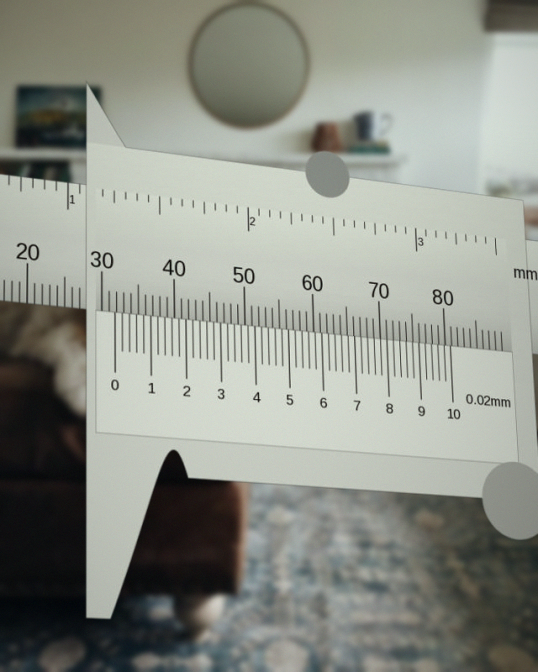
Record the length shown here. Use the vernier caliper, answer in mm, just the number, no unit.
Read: 31.8
